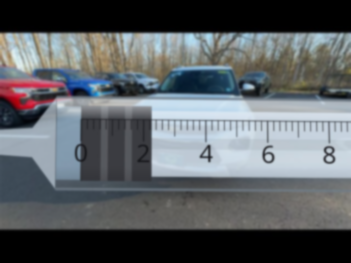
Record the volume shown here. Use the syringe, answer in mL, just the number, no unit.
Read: 0
